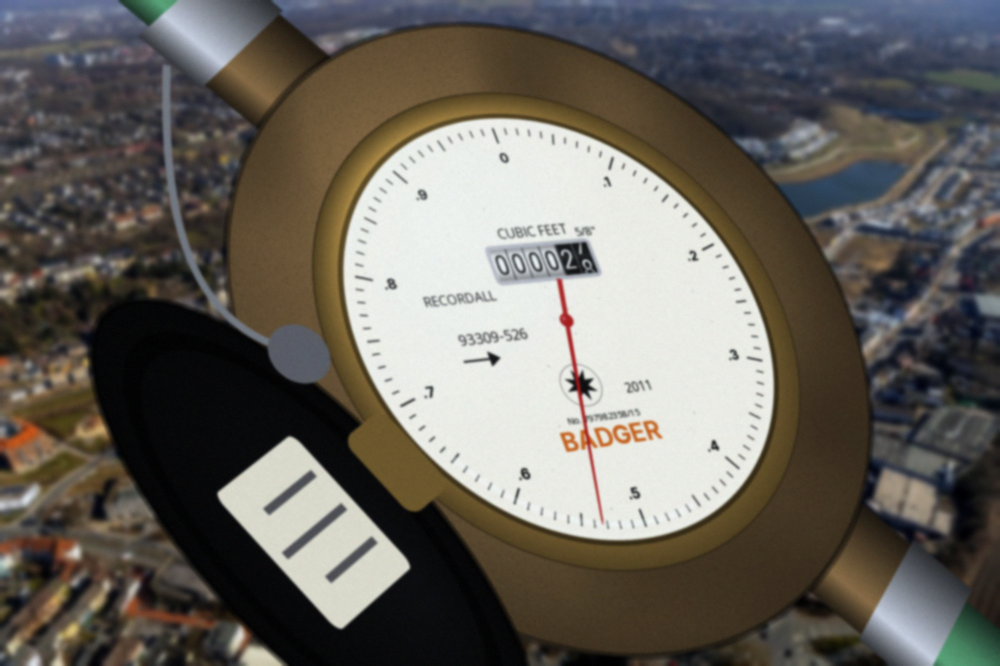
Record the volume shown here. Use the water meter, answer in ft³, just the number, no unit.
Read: 27.53
